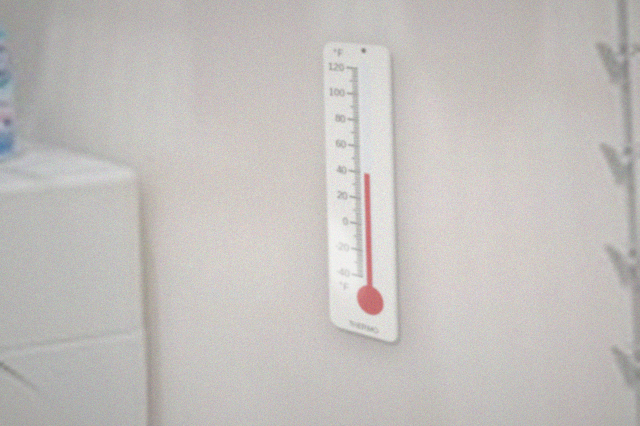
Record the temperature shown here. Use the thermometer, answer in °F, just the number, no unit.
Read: 40
